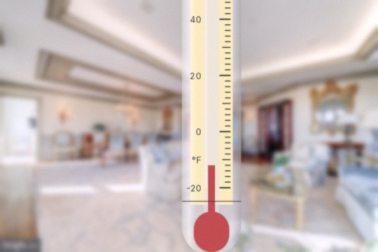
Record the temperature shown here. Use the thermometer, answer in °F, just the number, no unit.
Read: -12
